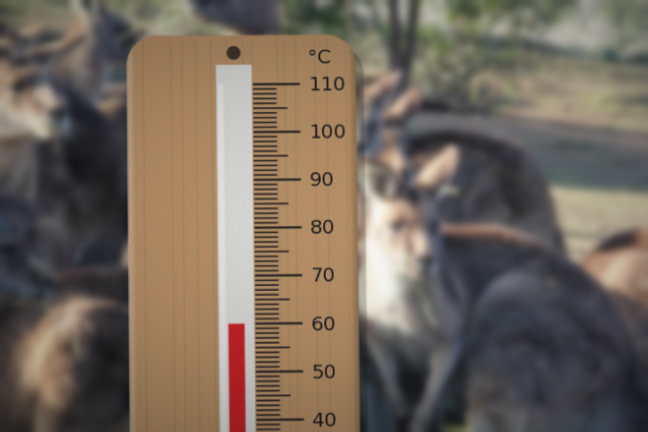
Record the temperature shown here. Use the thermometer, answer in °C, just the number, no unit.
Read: 60
